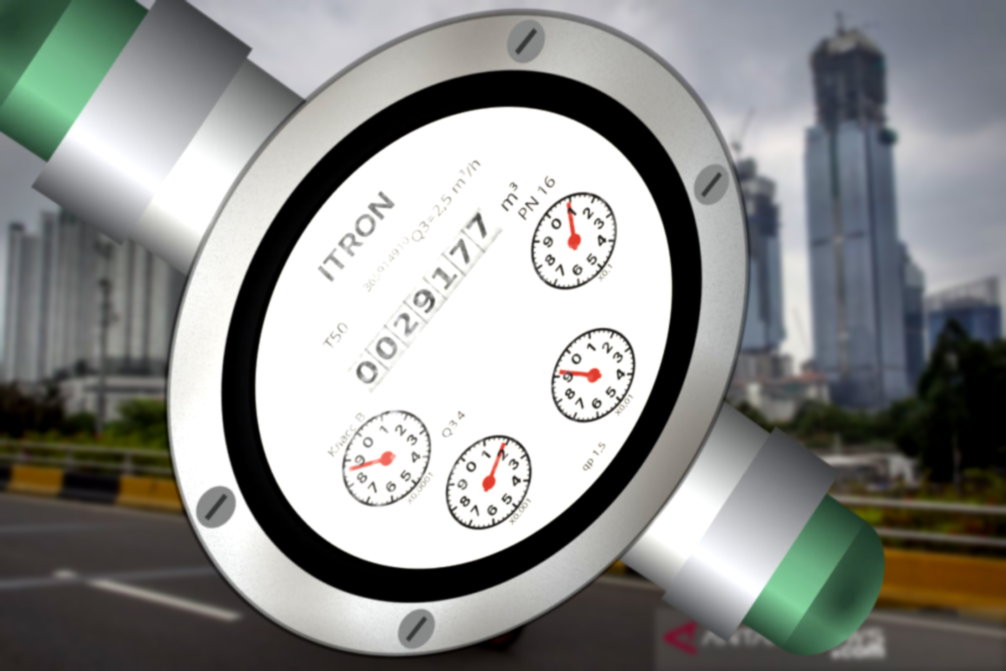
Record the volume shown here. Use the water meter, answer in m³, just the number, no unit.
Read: 29177.0918
